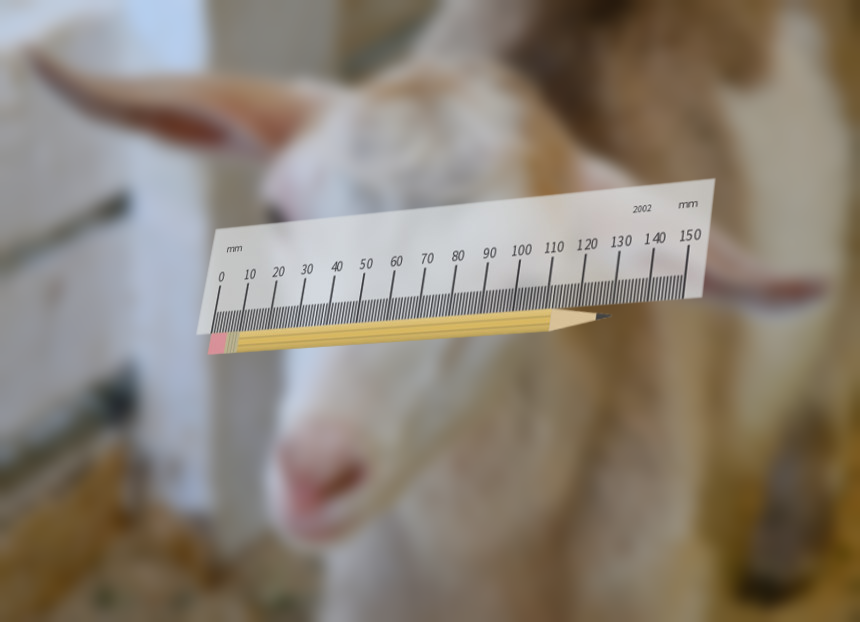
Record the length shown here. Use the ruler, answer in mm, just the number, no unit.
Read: 130
